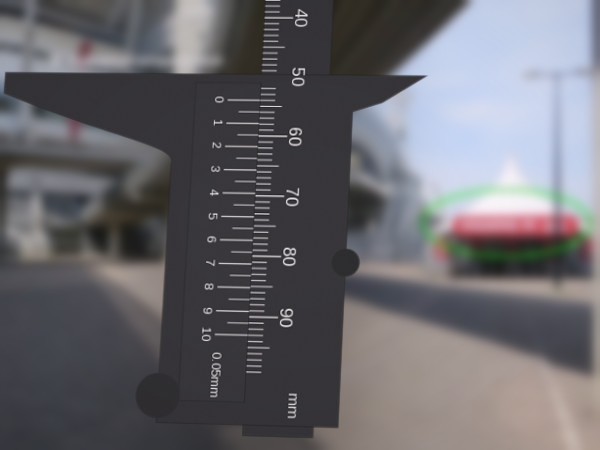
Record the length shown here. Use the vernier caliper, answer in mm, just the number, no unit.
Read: 54.0
